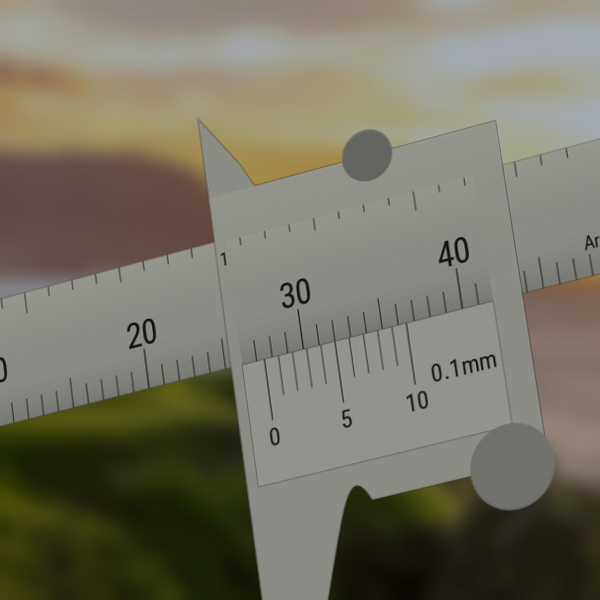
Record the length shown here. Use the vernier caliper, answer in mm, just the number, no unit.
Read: 27.5
